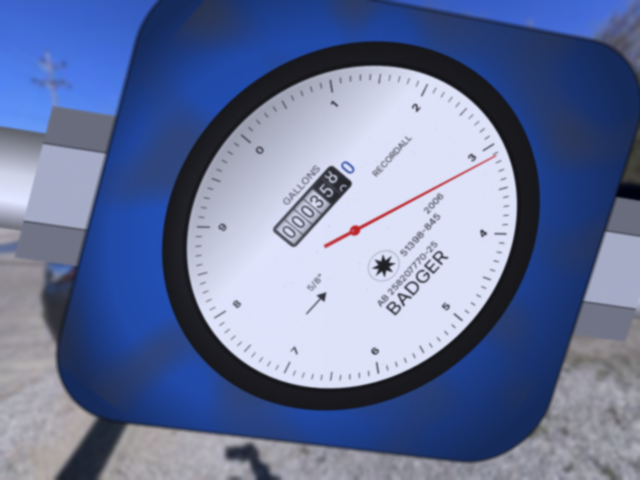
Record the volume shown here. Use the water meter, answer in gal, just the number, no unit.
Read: 3583.1
